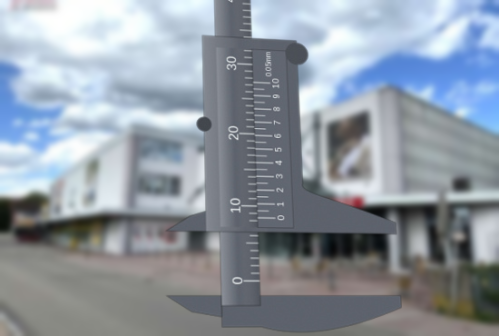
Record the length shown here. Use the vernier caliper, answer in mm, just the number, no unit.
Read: 8.4
